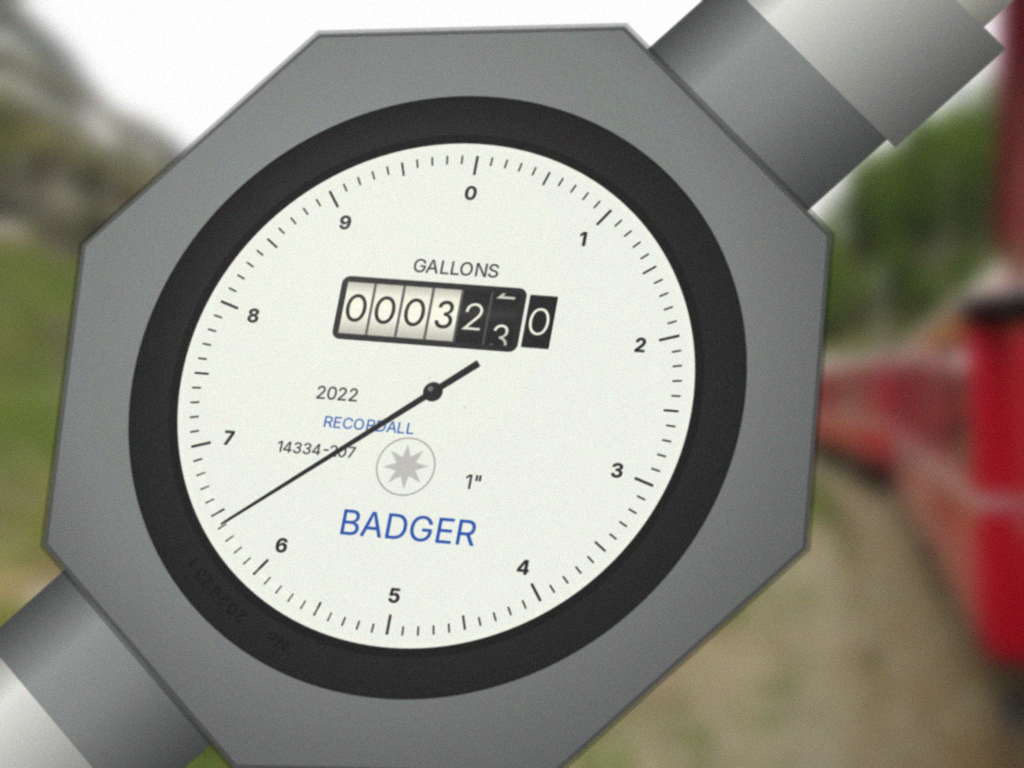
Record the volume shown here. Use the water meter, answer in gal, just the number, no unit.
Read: 3226.4
